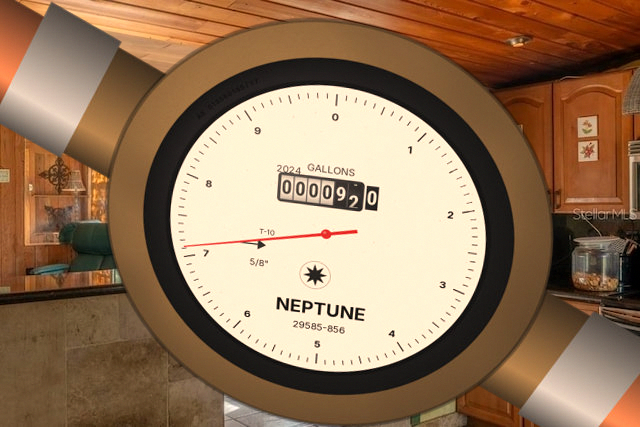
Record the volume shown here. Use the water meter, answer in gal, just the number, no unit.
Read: 917.1
